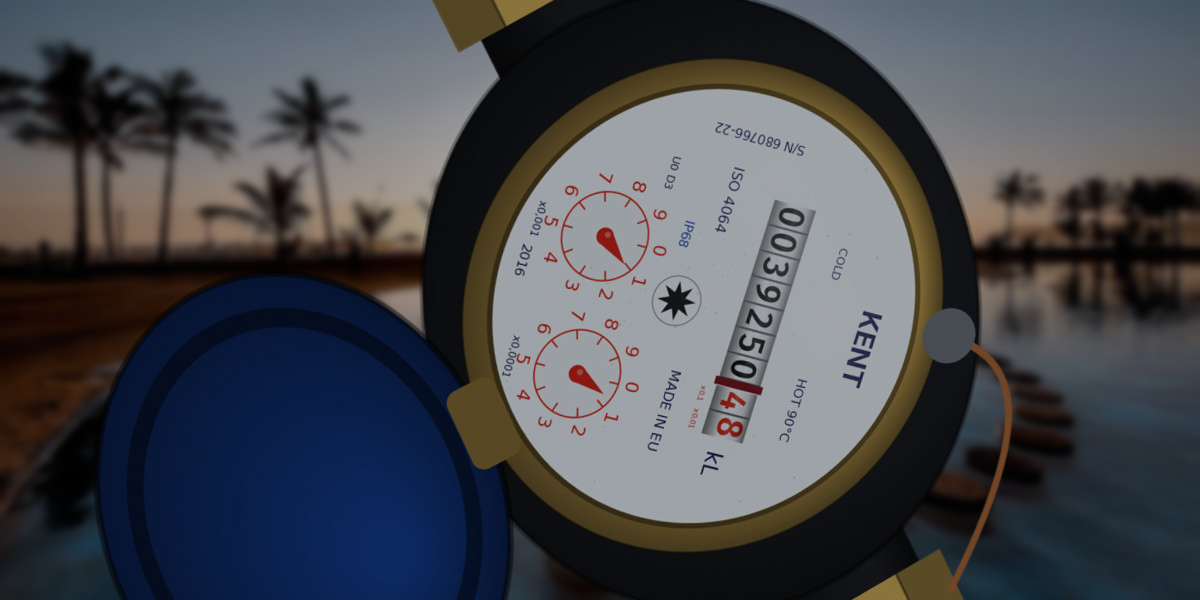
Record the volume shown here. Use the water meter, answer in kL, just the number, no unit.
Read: 39250.4810
